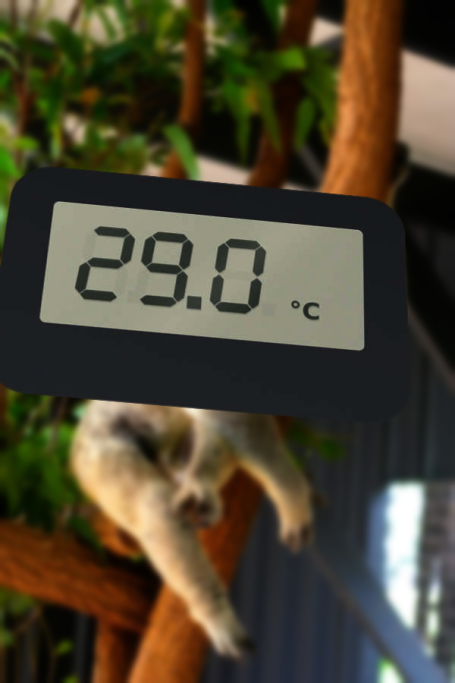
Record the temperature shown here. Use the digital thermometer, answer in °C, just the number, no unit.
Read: 29.0
